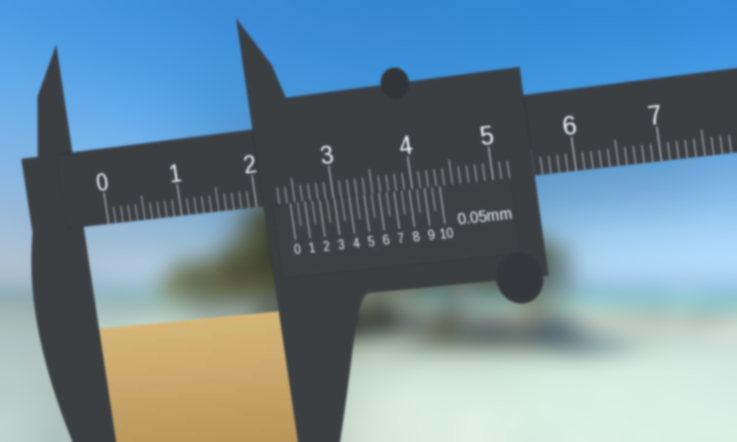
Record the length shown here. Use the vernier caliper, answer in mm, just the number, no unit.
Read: 24.4
